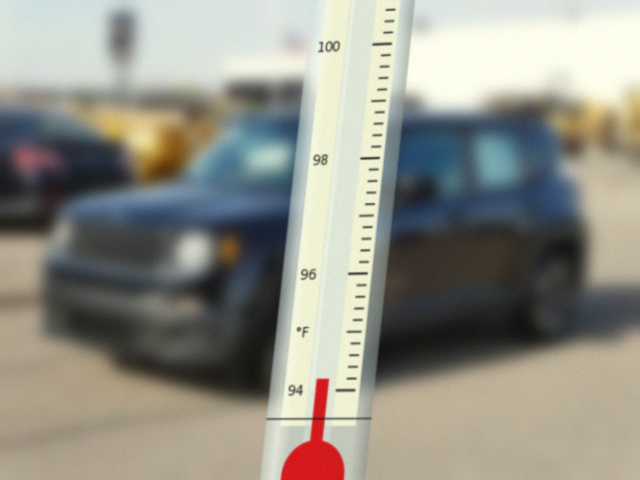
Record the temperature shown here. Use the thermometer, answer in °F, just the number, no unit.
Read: 94.2
